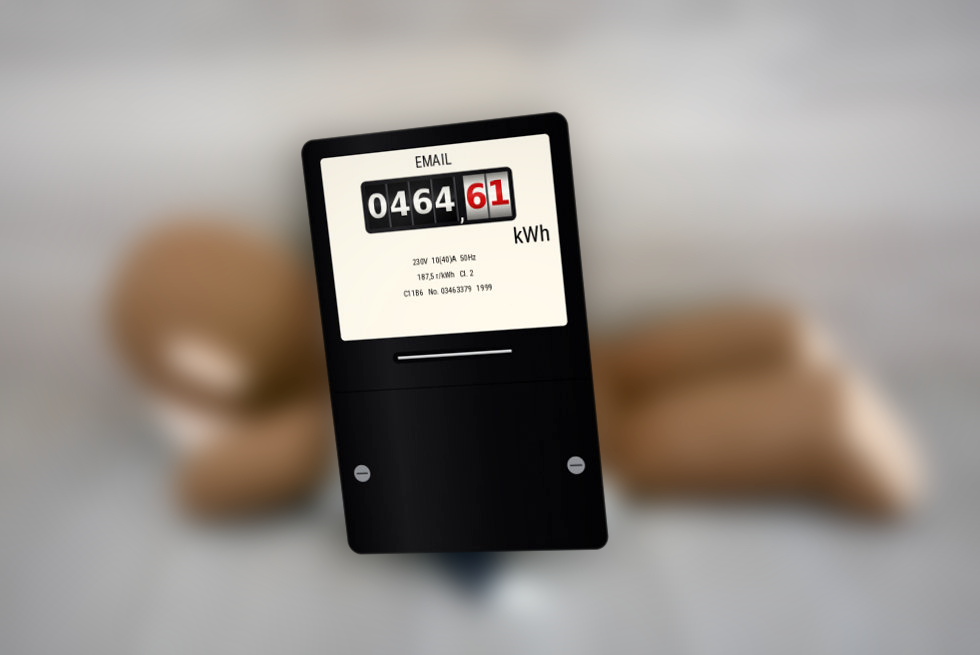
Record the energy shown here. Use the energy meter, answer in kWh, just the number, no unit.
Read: 464.61
